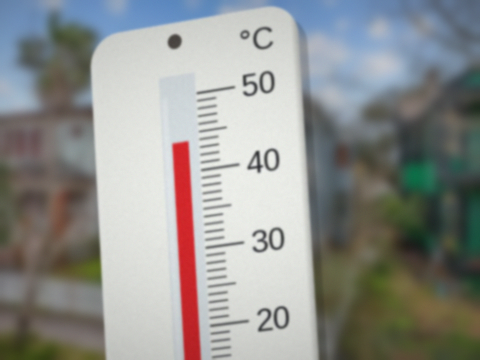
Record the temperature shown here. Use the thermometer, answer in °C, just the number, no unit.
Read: 44
